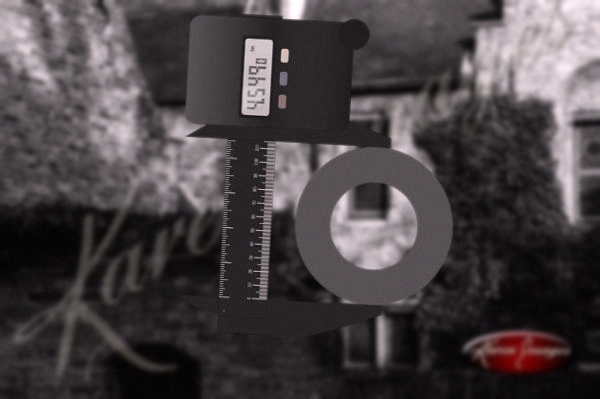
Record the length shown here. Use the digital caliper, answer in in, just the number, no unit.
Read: 4.5490
